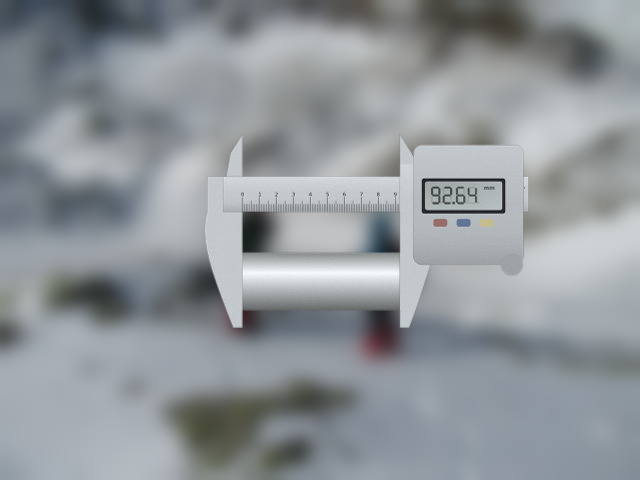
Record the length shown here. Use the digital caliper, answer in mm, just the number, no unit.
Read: 92.64
